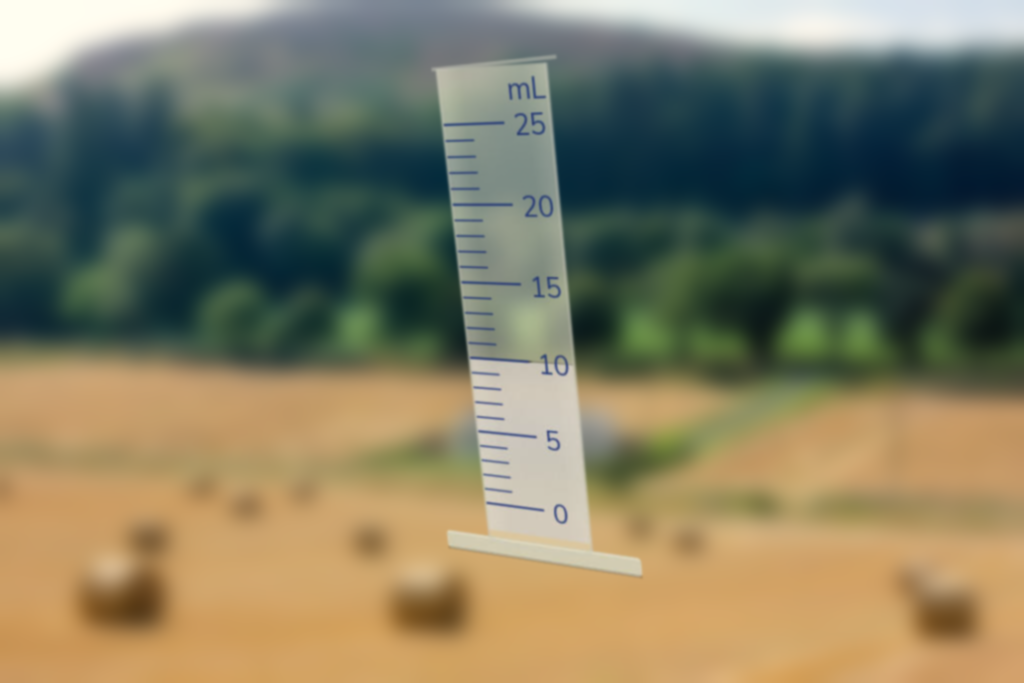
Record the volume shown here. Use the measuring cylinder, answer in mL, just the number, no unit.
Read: 10
